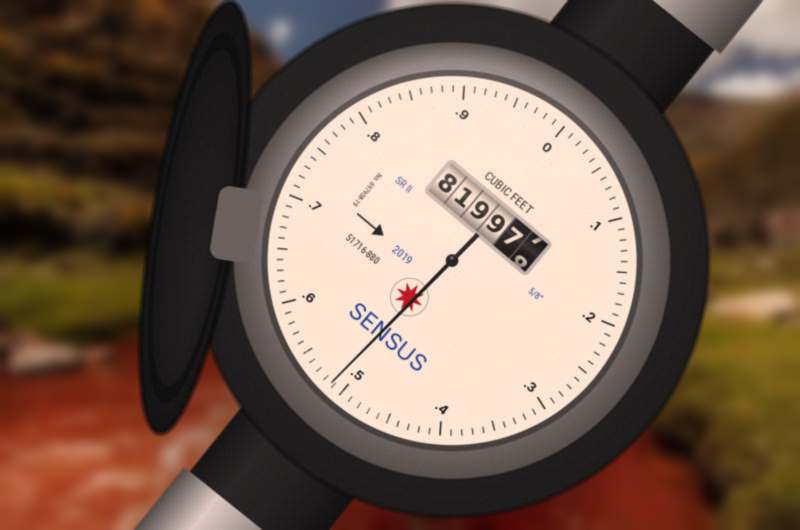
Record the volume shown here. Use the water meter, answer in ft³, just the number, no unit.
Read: 819977.51
